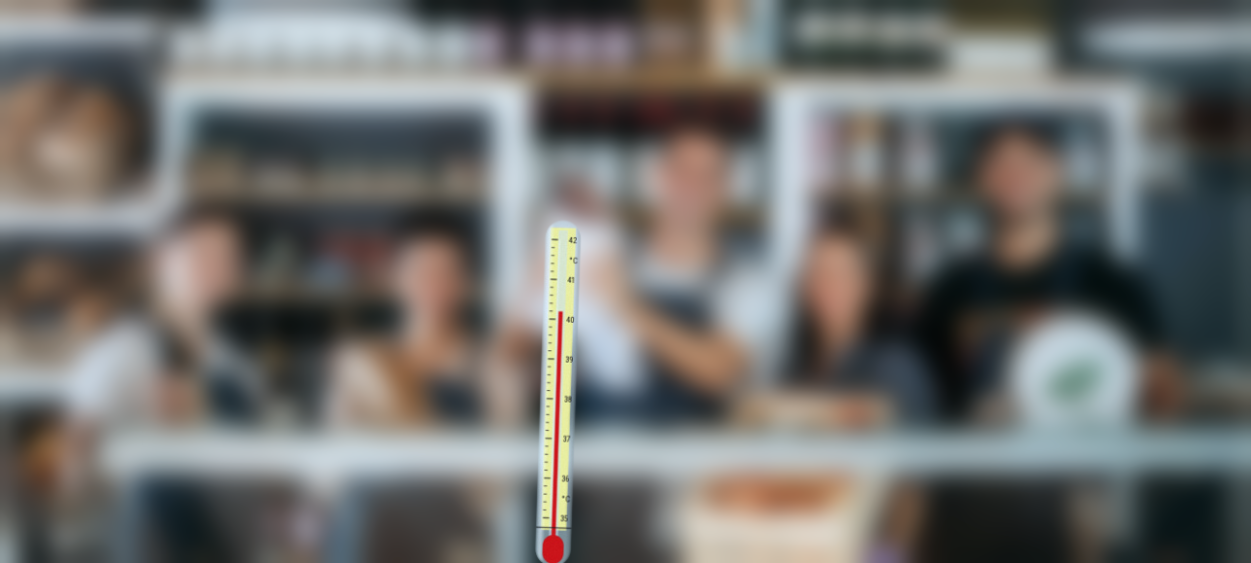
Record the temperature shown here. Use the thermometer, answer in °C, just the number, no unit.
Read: 40.2
